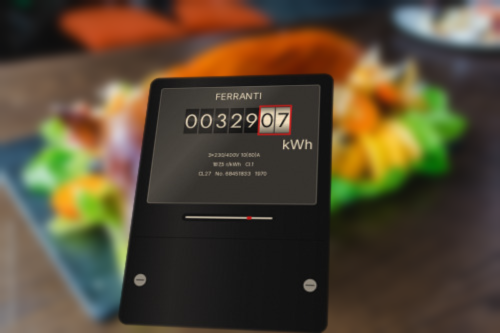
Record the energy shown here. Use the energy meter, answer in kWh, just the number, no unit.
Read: 329.07
